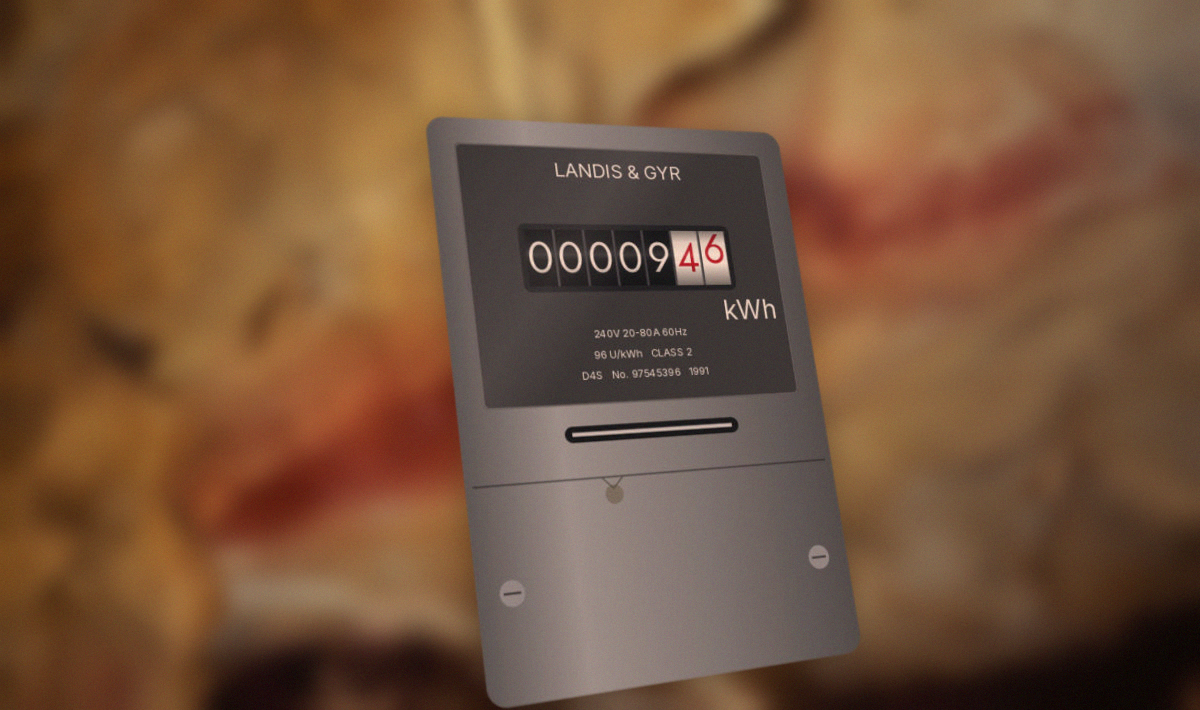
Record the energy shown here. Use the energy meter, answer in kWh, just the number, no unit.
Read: 9.46
